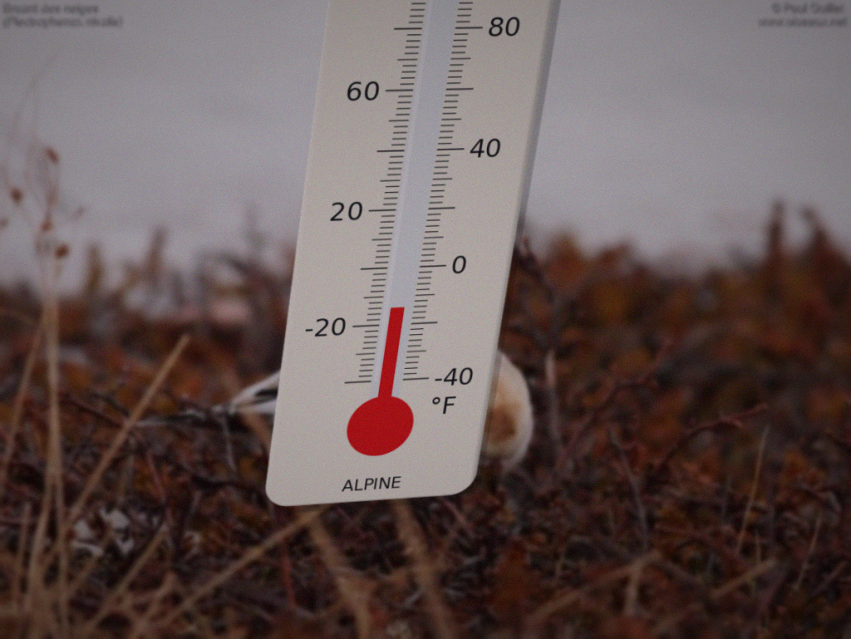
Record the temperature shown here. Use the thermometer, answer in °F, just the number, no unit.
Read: -14
